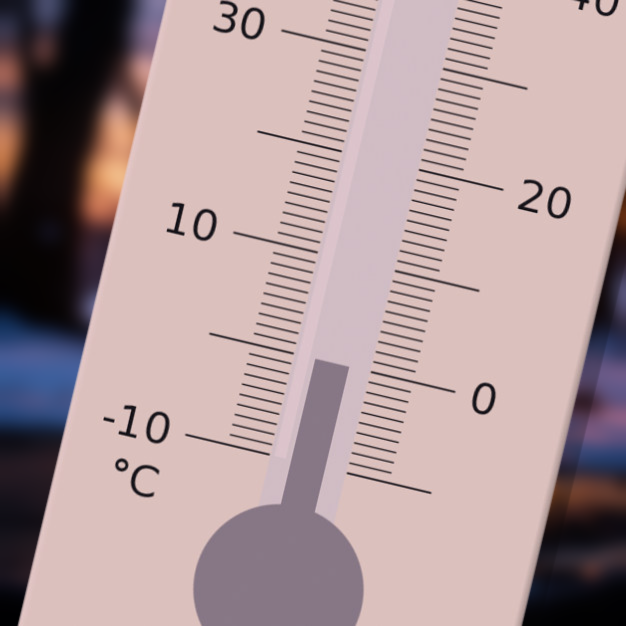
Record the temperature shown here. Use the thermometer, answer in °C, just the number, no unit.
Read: 0
